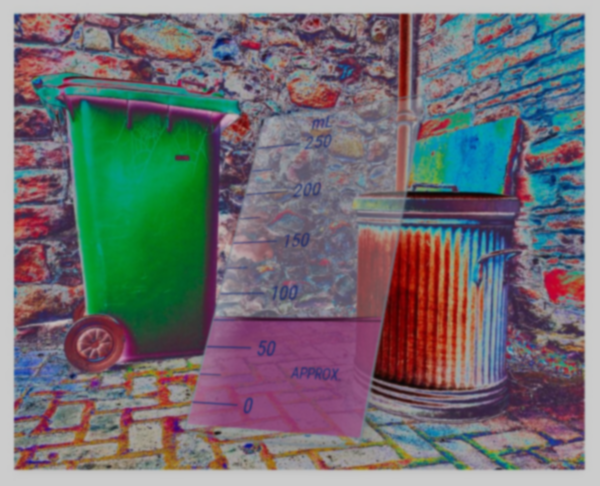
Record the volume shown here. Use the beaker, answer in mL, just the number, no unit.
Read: 75
